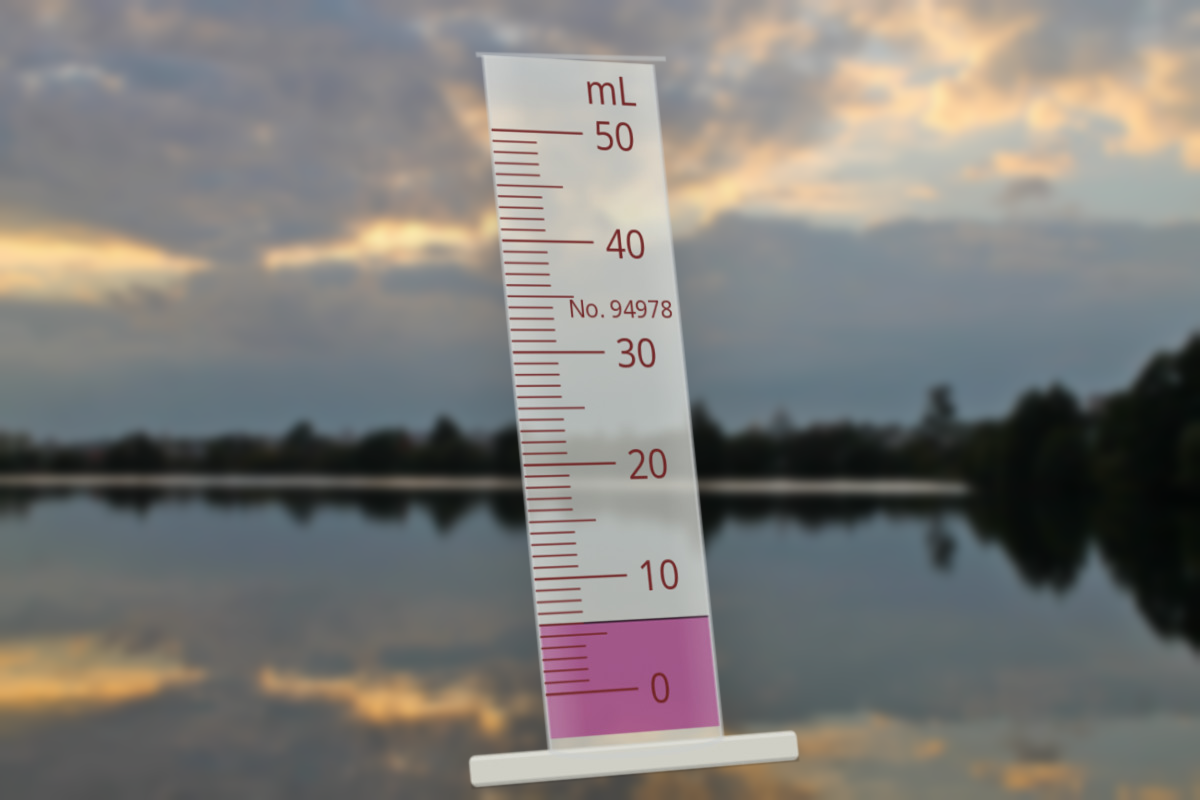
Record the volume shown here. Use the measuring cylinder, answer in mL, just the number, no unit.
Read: 6
